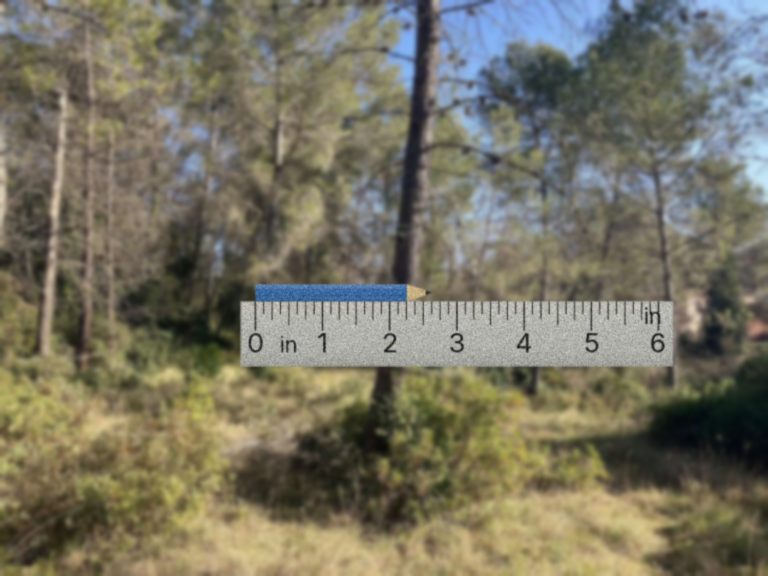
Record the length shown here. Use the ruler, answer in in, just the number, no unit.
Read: 2.625
